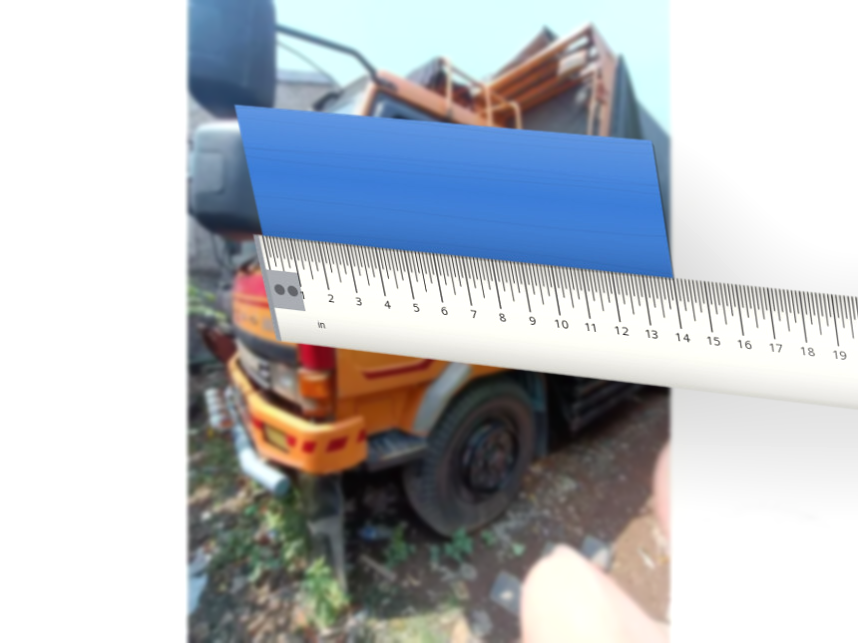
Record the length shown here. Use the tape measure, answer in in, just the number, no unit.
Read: 14
